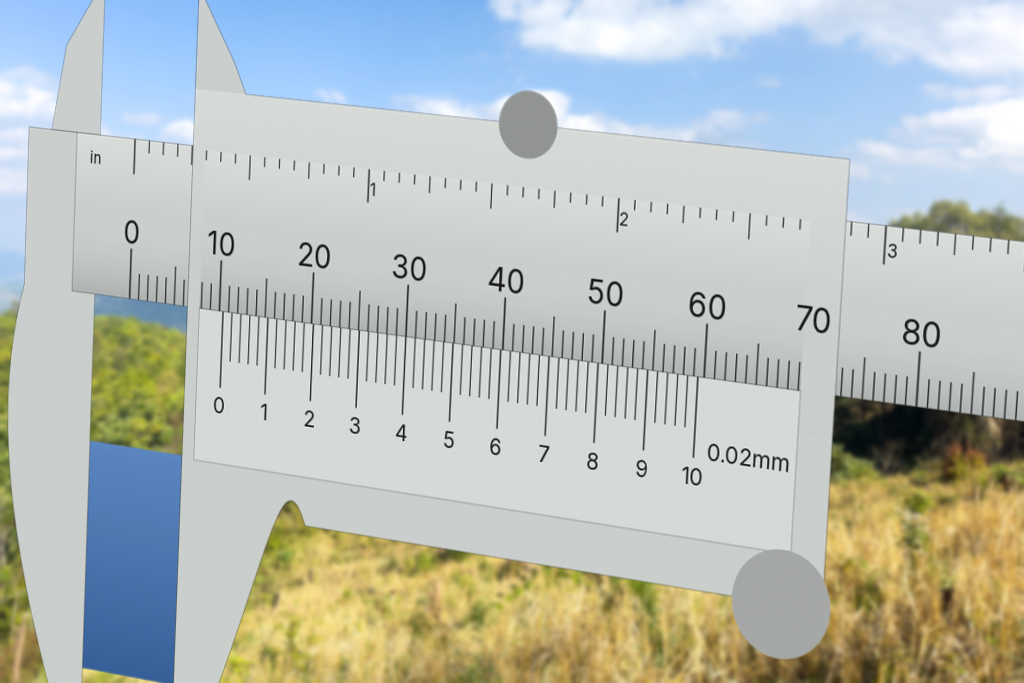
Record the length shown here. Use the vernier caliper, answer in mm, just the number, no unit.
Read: 10.4
